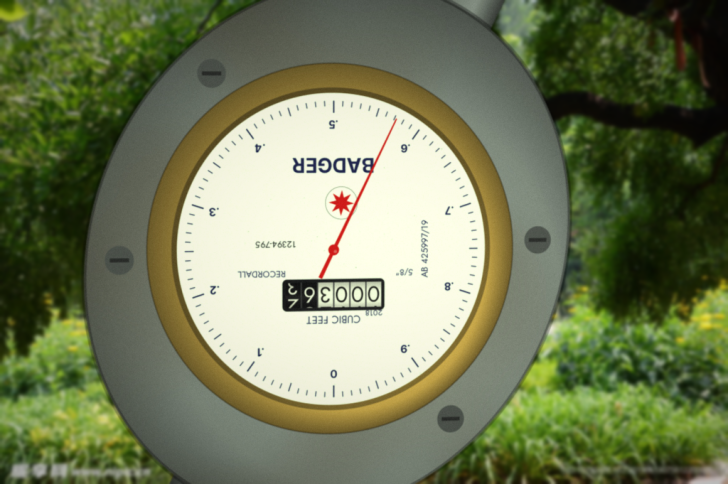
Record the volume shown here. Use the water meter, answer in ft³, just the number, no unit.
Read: 362.57
